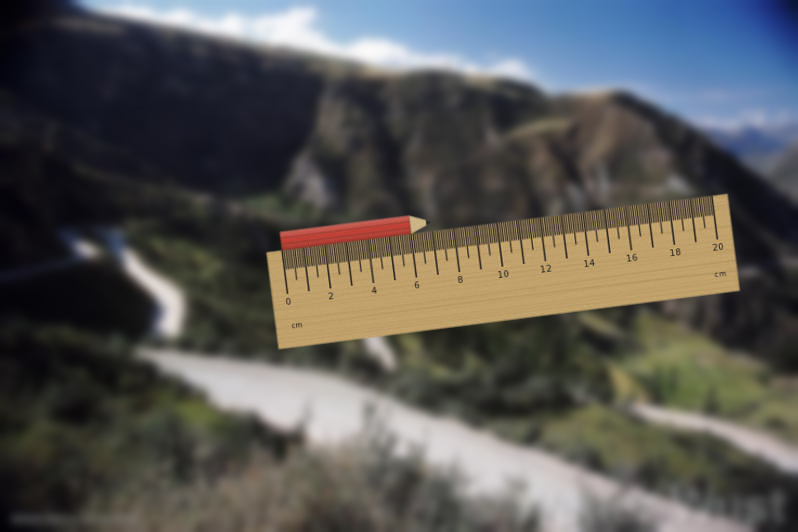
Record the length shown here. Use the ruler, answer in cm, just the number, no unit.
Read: 7
